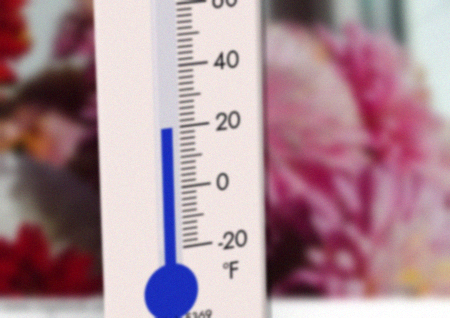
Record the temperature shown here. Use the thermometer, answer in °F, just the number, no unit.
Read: 20
